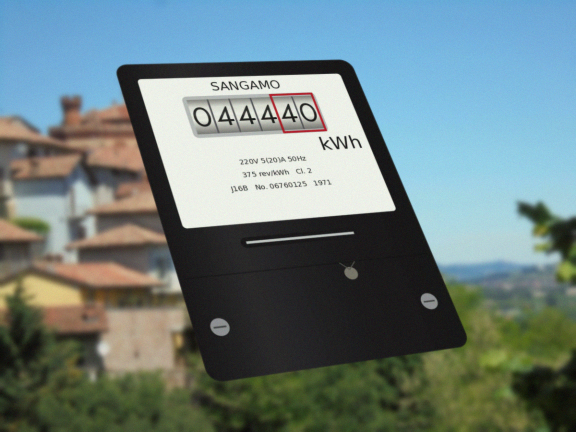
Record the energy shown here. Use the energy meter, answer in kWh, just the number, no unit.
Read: 444.40
